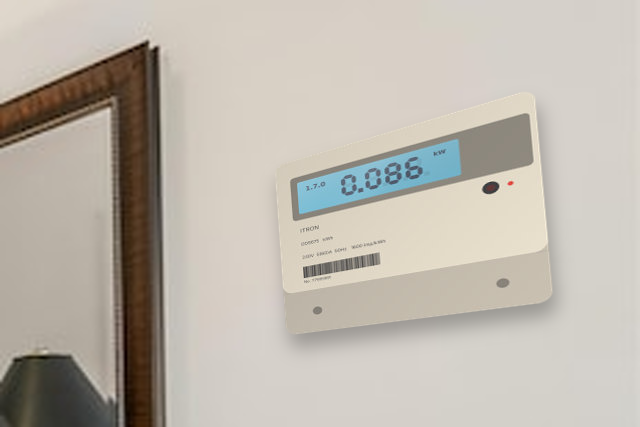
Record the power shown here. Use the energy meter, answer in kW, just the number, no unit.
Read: 0.086
